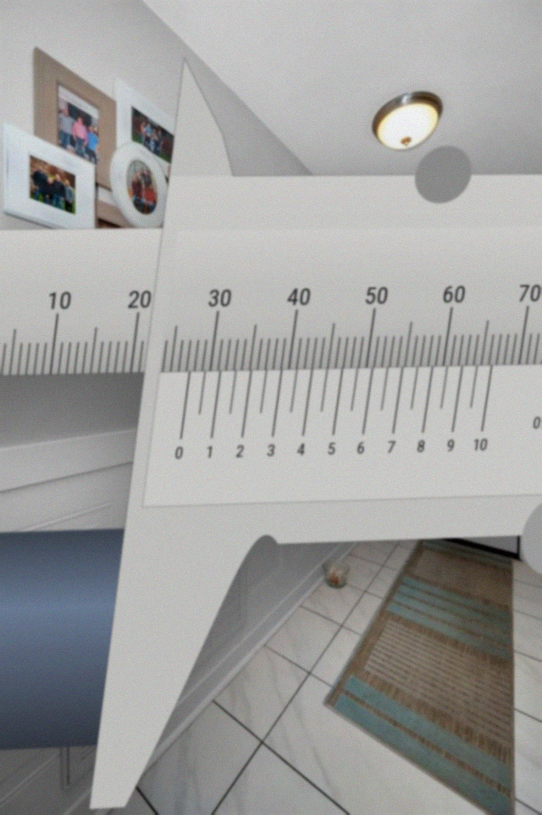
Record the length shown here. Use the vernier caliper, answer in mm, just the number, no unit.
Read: 27.4
